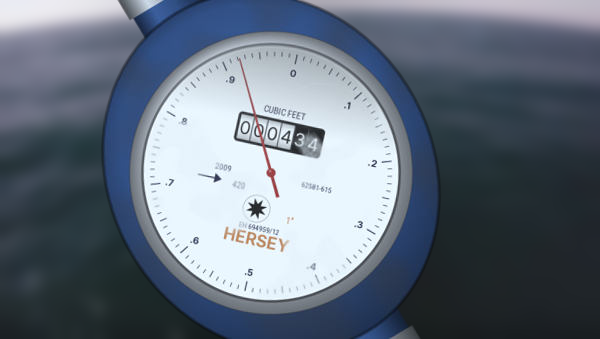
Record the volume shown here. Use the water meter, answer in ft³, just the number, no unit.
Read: 433.92
